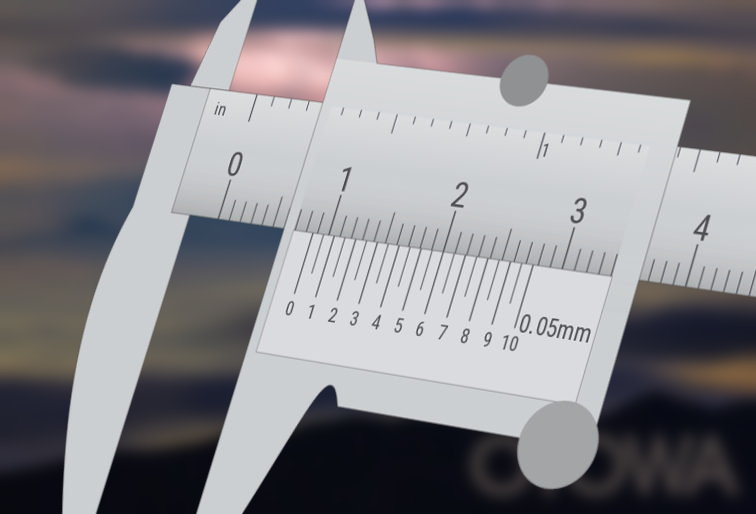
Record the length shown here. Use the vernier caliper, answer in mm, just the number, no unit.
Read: 8.6
